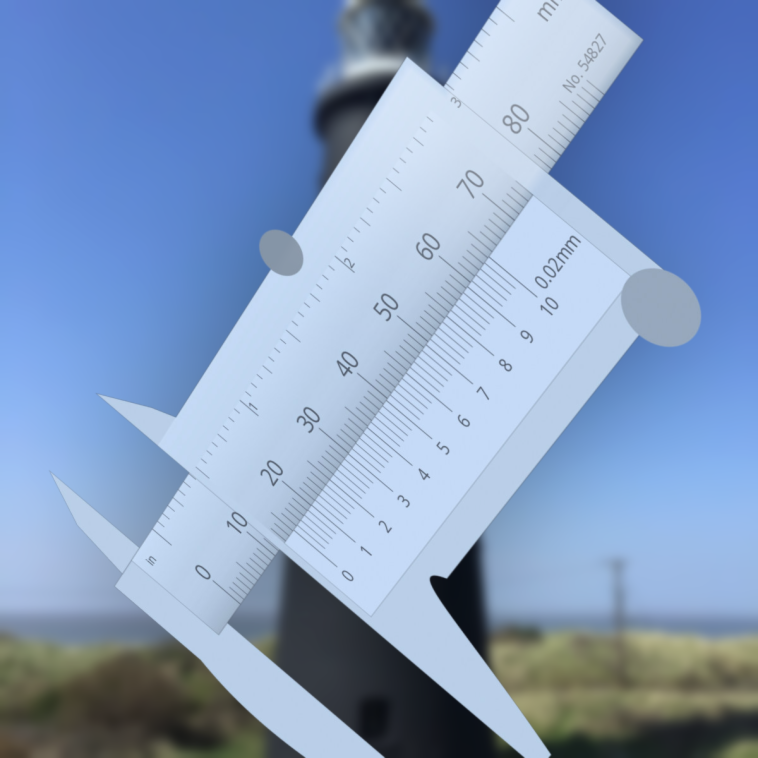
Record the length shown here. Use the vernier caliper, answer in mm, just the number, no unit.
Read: 15.2
